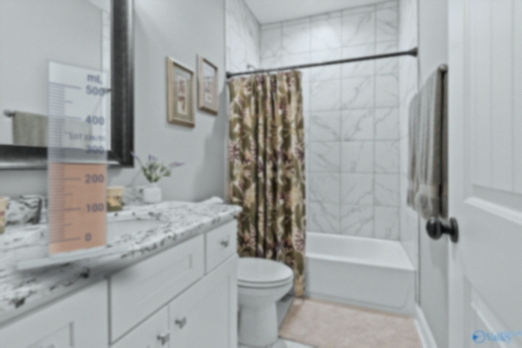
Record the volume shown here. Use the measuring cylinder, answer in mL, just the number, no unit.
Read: 250
